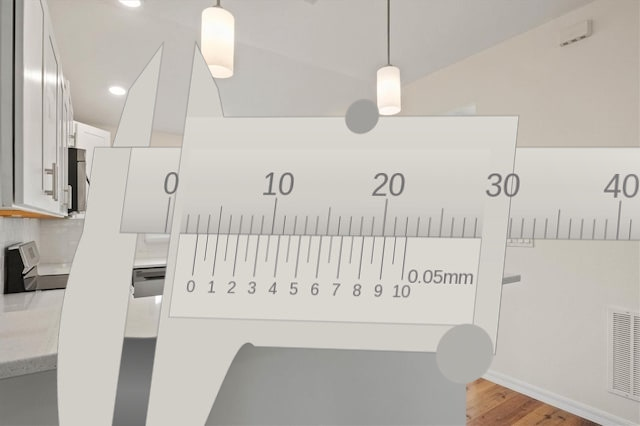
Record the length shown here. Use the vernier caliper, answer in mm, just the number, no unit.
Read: 3.1
